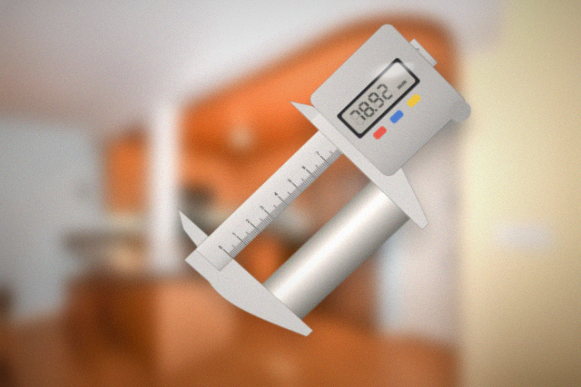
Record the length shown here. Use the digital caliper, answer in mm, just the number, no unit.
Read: 78.92
